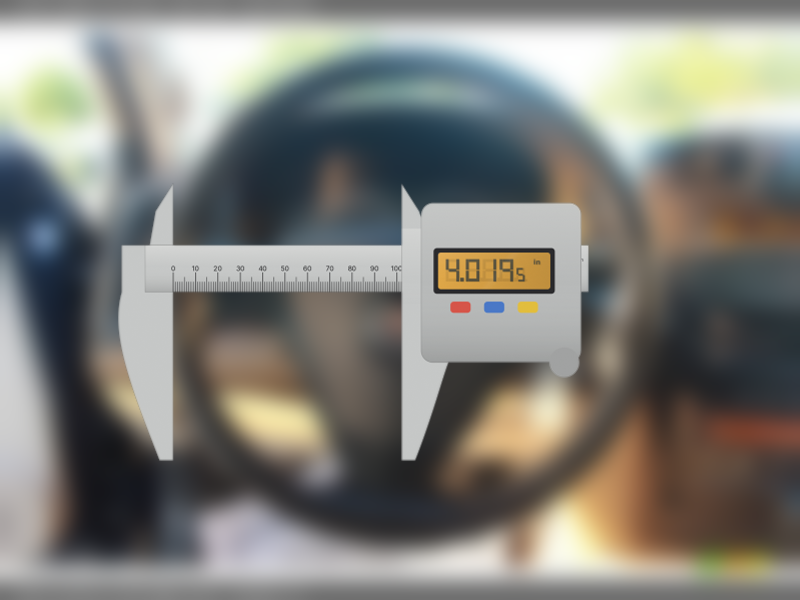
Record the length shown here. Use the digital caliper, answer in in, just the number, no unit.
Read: 4.0195
